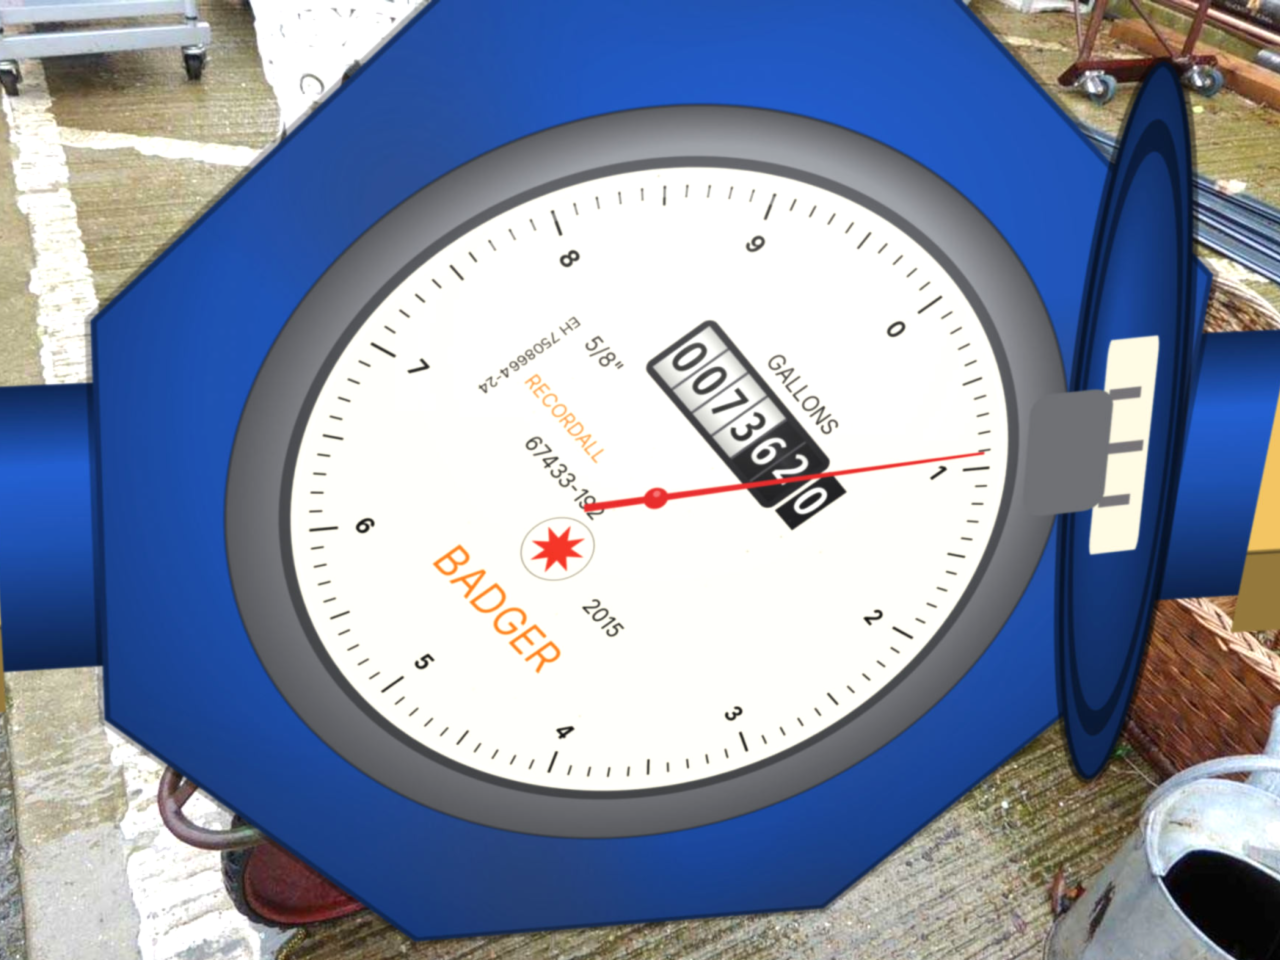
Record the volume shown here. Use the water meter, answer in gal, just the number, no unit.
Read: 73620.9
